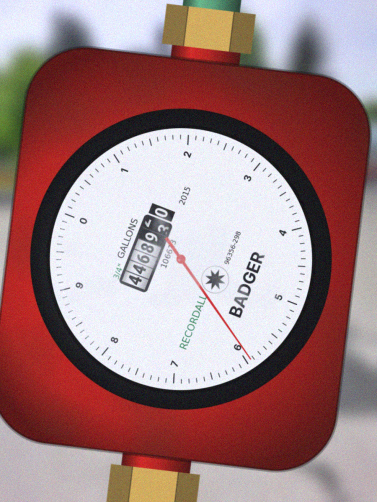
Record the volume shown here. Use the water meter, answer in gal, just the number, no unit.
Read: 4468925.9
